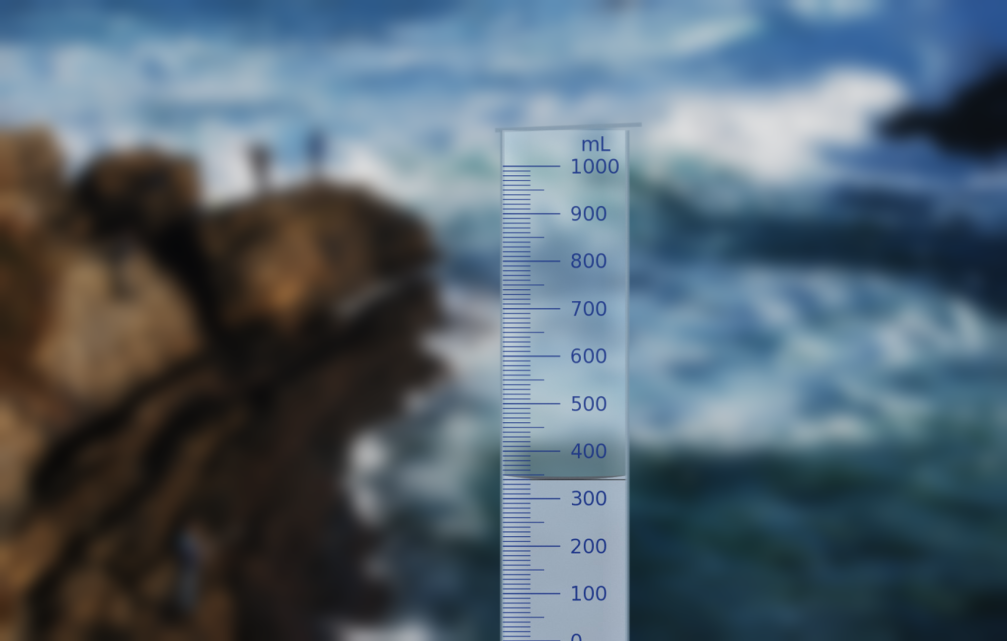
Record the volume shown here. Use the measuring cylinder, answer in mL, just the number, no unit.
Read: 340
